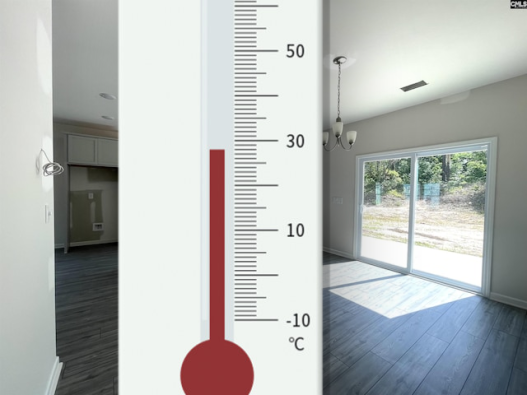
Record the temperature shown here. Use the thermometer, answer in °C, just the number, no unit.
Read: 28
